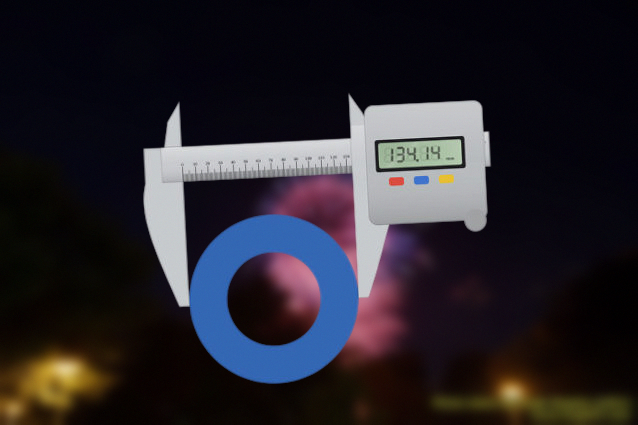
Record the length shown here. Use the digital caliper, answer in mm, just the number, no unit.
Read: 134.14
